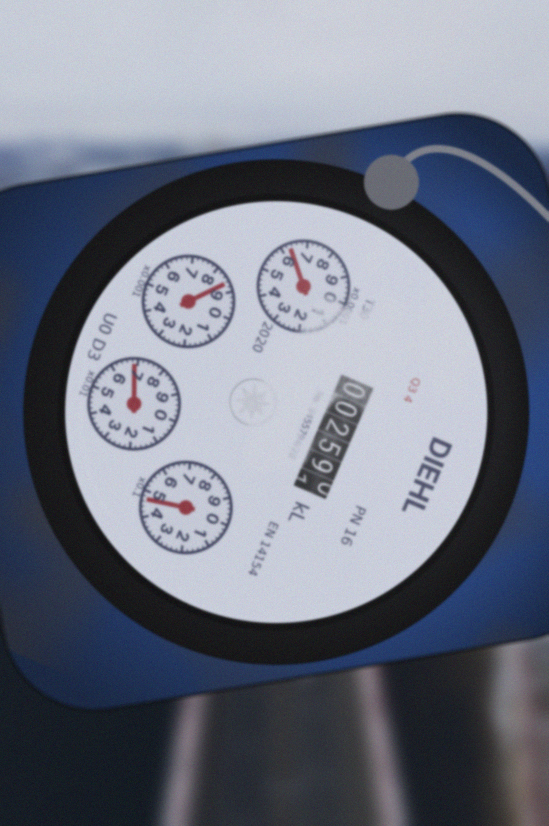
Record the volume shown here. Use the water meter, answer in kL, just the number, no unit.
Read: 2590.4686
